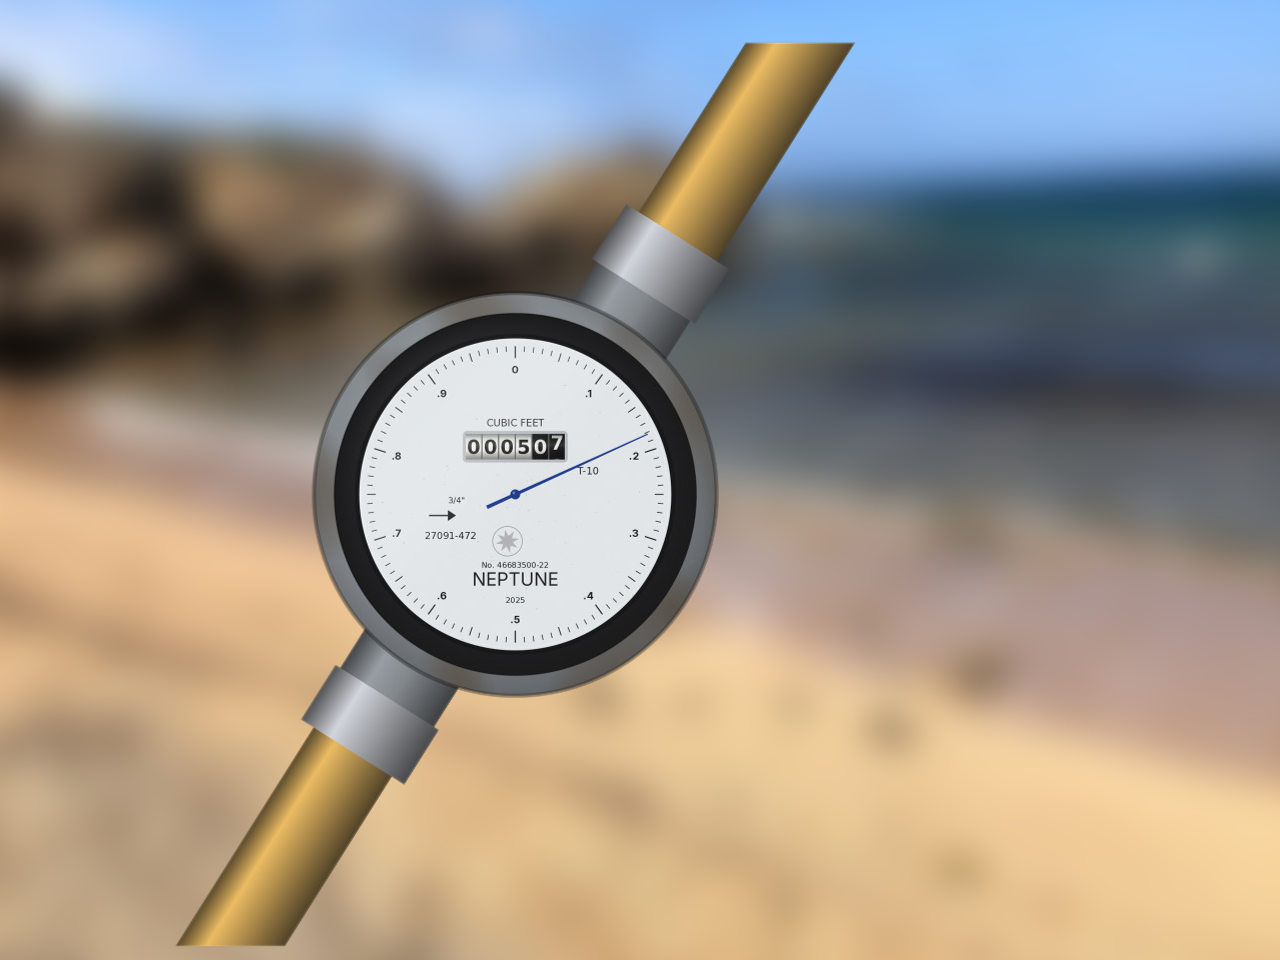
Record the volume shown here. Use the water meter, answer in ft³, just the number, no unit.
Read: 507.18
